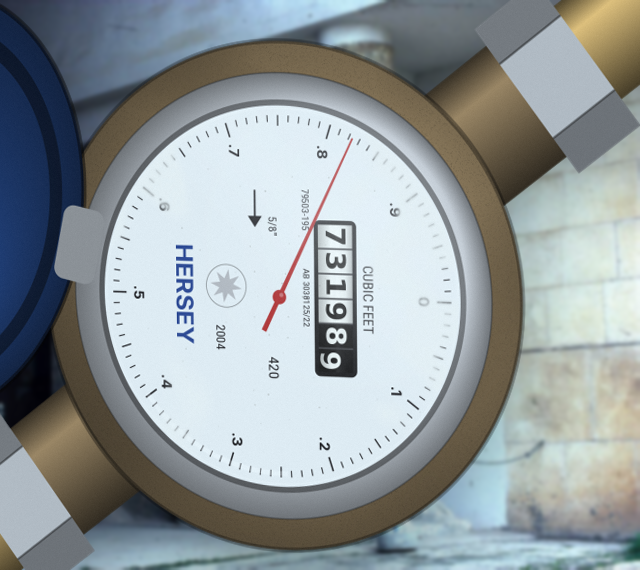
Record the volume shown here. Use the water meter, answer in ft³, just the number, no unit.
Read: 731988.82
